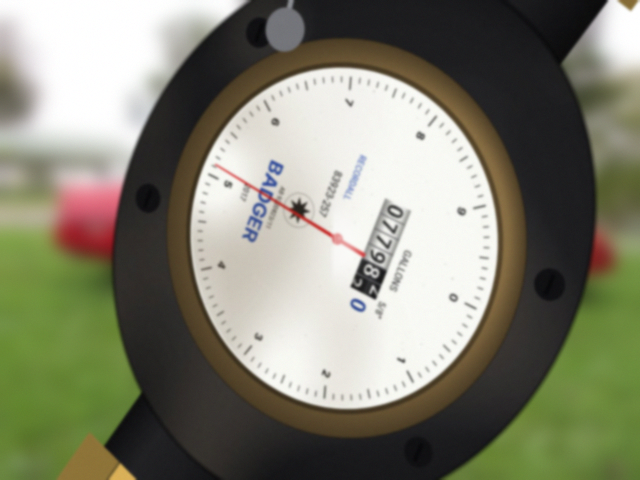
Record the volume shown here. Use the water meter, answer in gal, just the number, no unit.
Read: 779825.1
